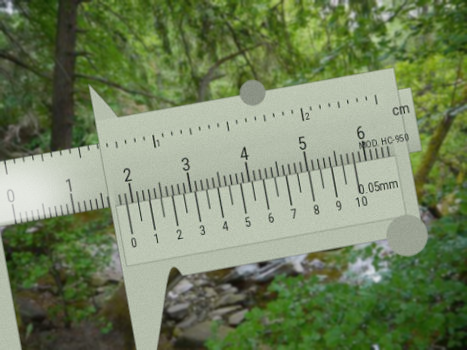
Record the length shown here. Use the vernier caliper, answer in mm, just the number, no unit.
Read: 19.0
